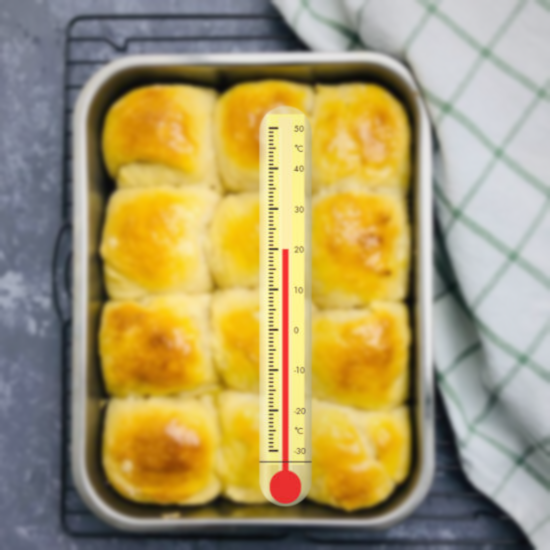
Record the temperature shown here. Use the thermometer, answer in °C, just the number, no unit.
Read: 20
